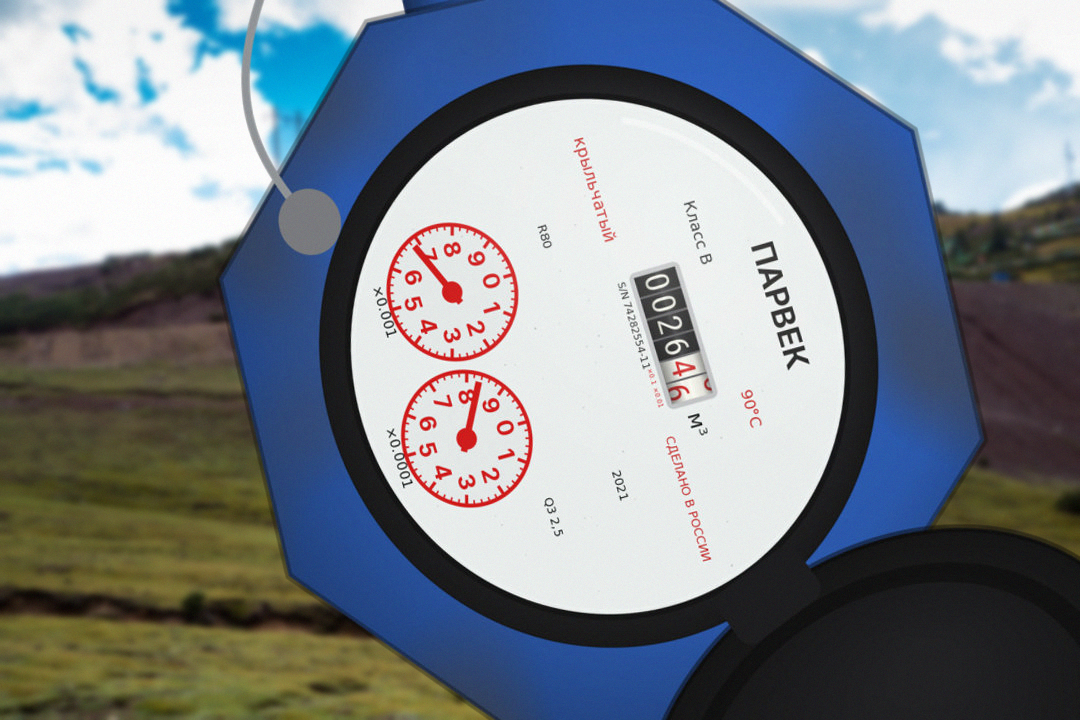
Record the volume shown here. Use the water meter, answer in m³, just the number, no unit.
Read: 26.4568
